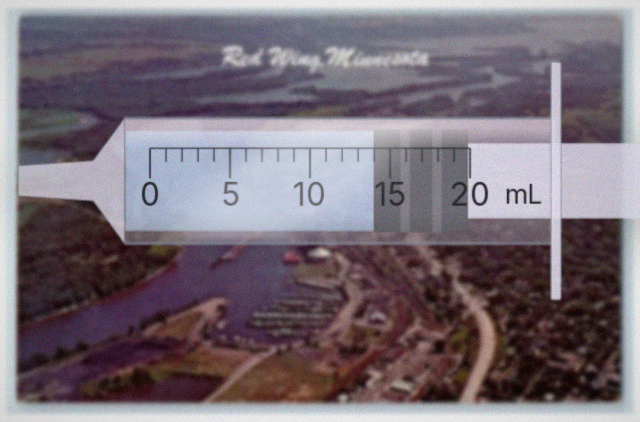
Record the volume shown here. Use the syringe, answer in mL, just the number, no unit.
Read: 14
